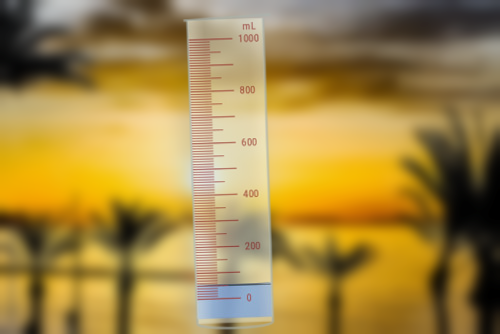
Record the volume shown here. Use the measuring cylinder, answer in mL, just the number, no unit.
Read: 50
